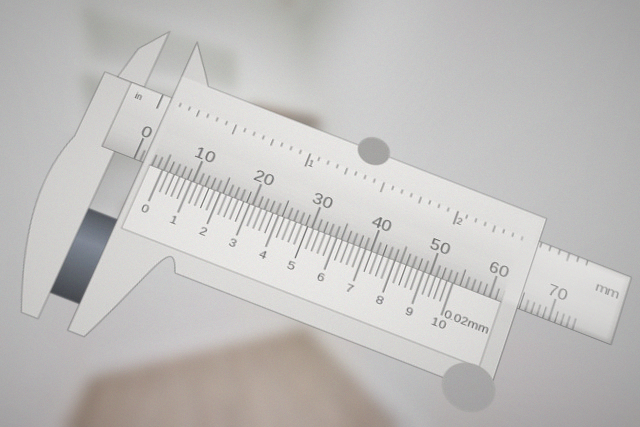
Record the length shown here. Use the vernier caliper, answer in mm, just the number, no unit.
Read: 4.8
